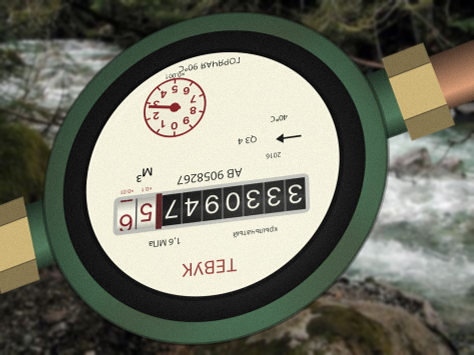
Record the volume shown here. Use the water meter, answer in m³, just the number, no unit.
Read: 3330947.562
